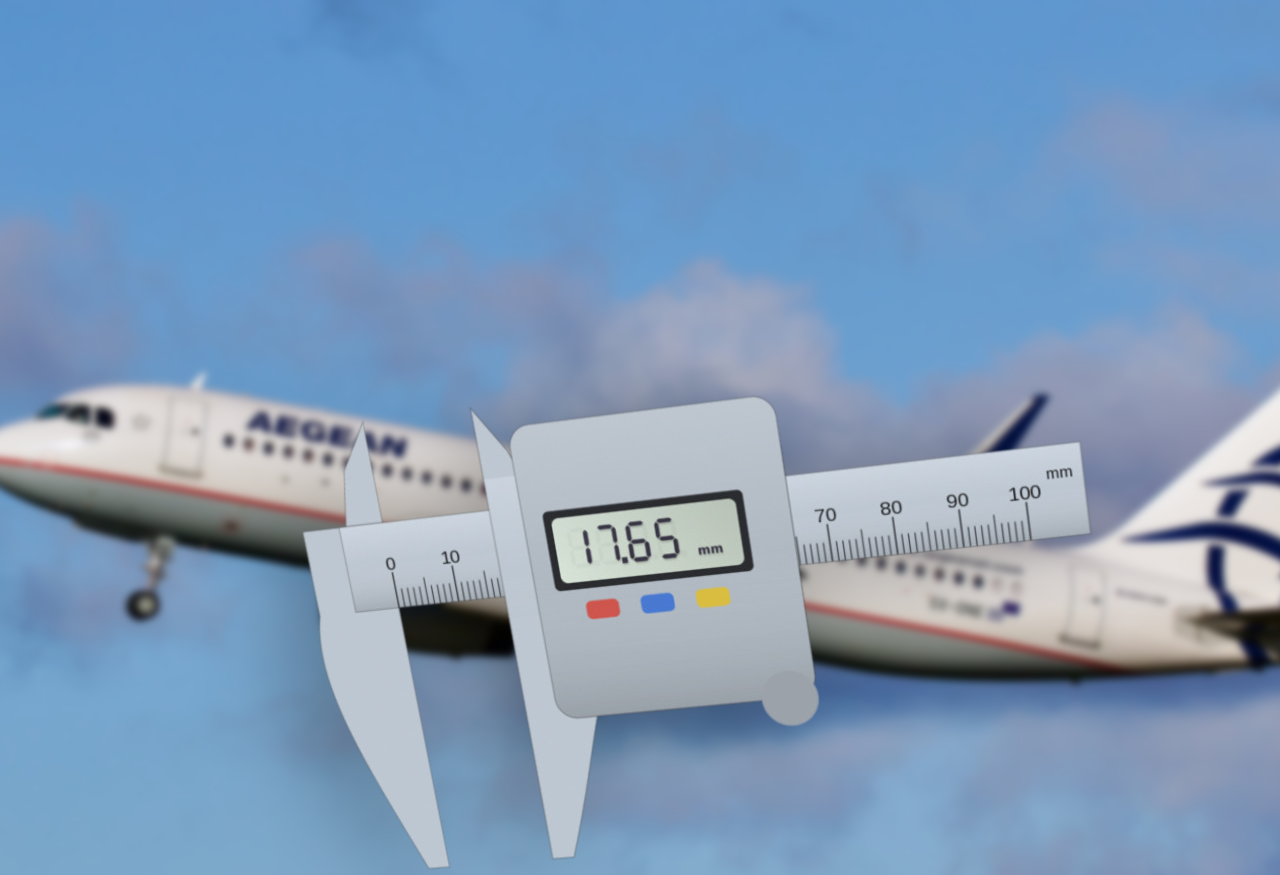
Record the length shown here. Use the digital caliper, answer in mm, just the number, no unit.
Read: 17.65
